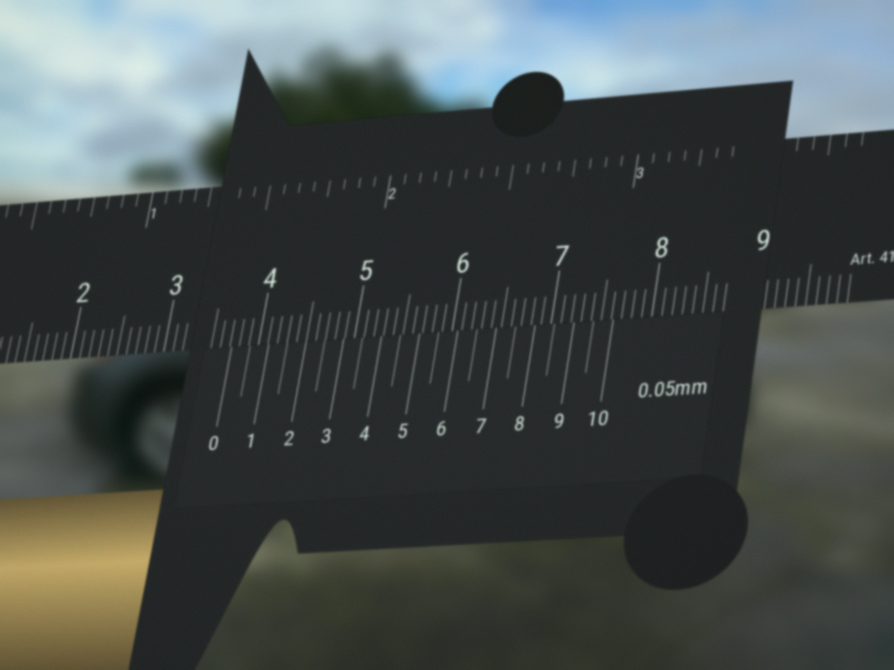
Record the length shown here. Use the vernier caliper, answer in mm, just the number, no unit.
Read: 37.2
